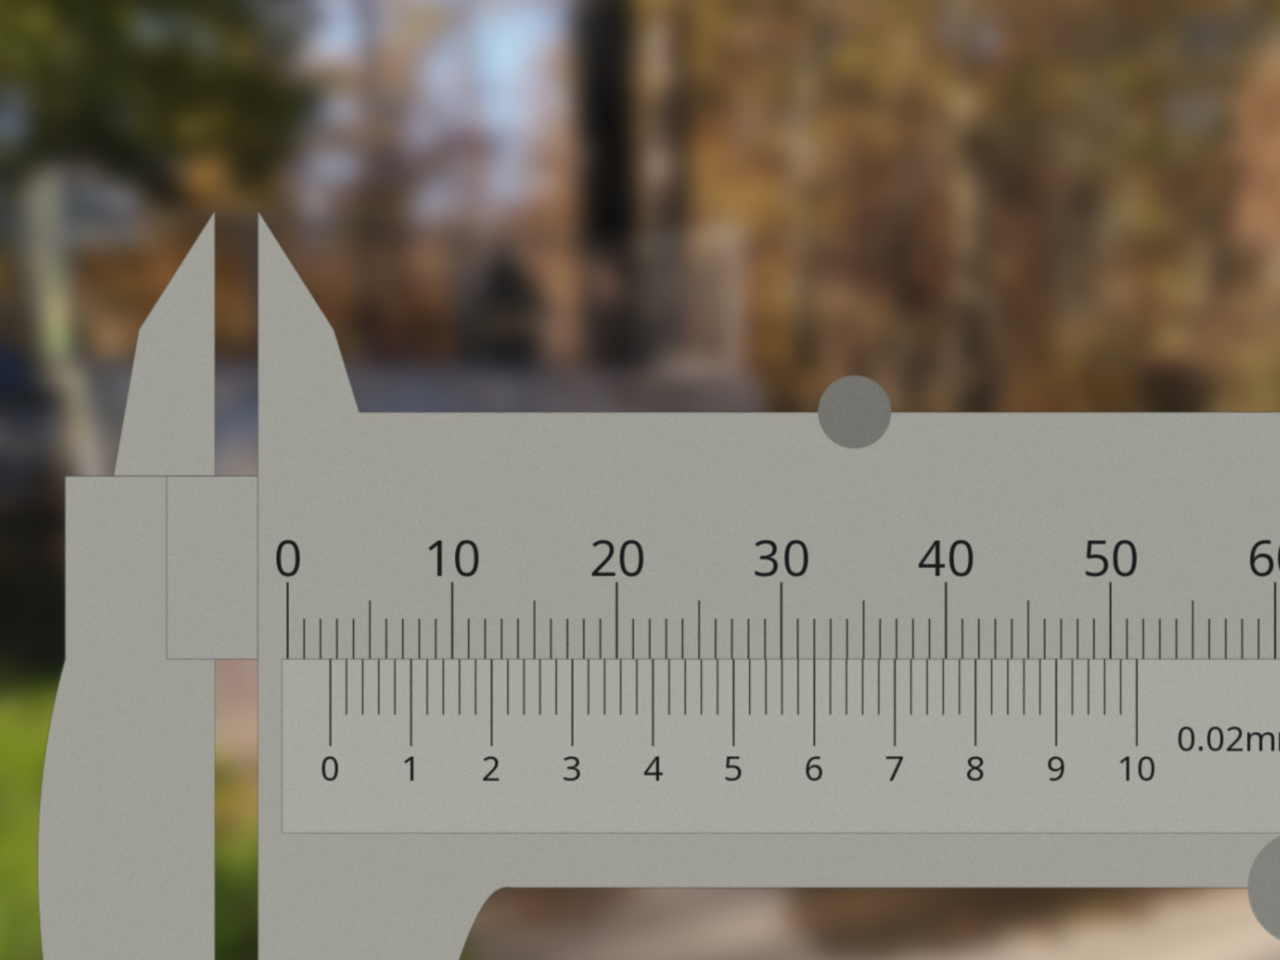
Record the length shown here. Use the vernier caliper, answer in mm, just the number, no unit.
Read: 2.6
